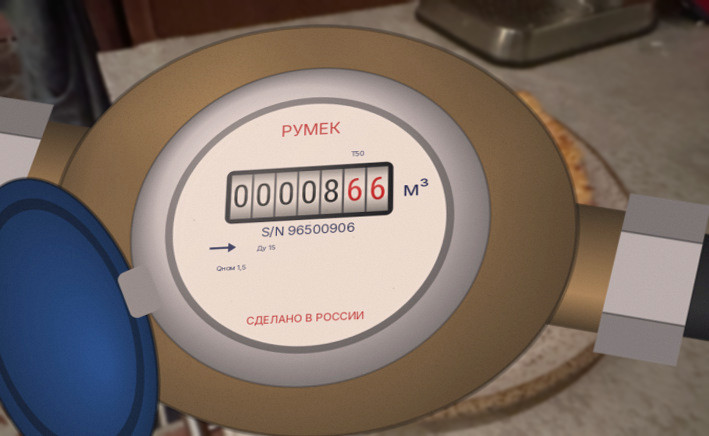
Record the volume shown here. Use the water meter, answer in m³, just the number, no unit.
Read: 8.66
